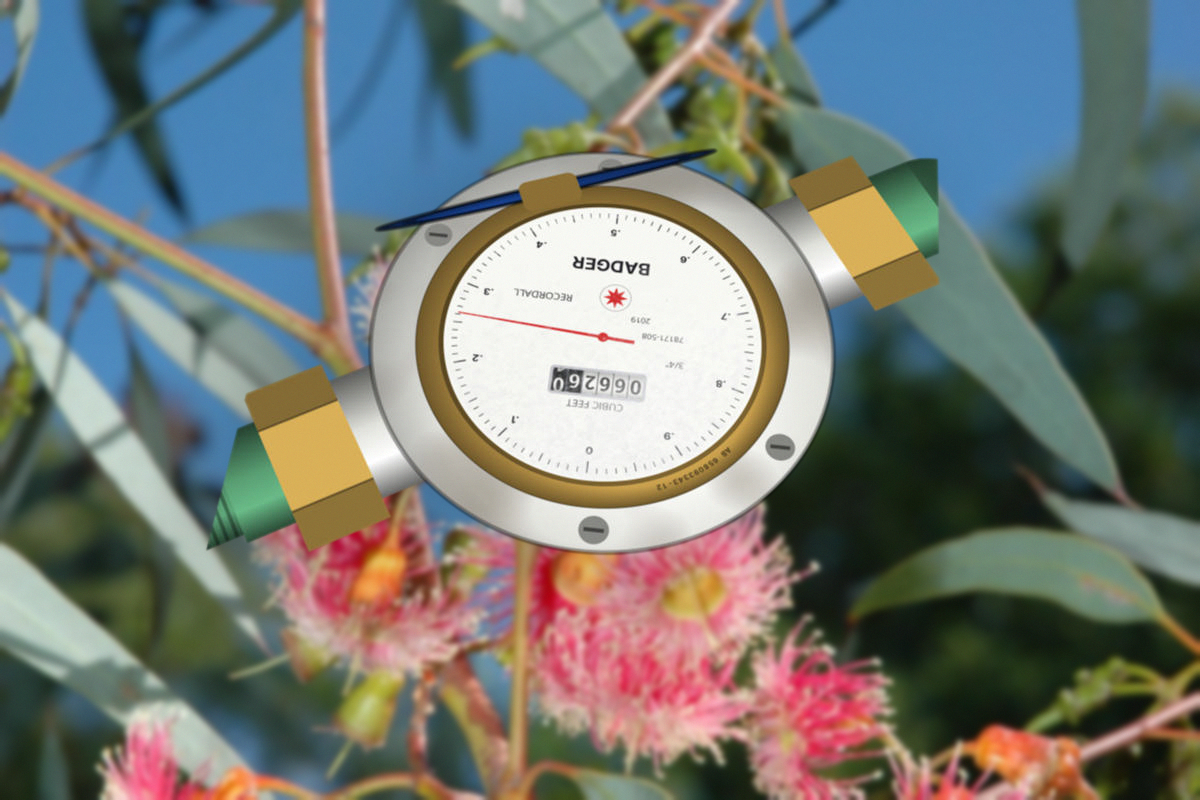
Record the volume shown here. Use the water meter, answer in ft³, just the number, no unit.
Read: 66260.26
